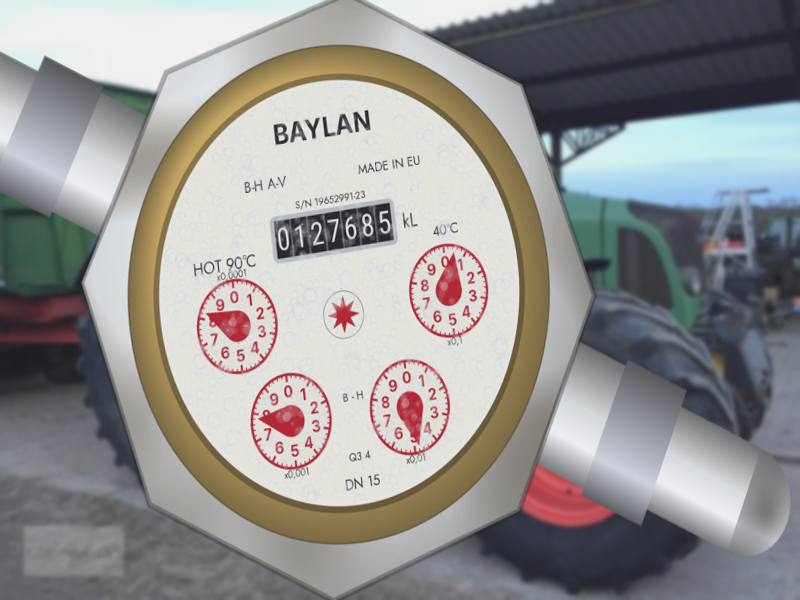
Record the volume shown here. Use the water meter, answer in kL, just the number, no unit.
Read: 127685.0478
